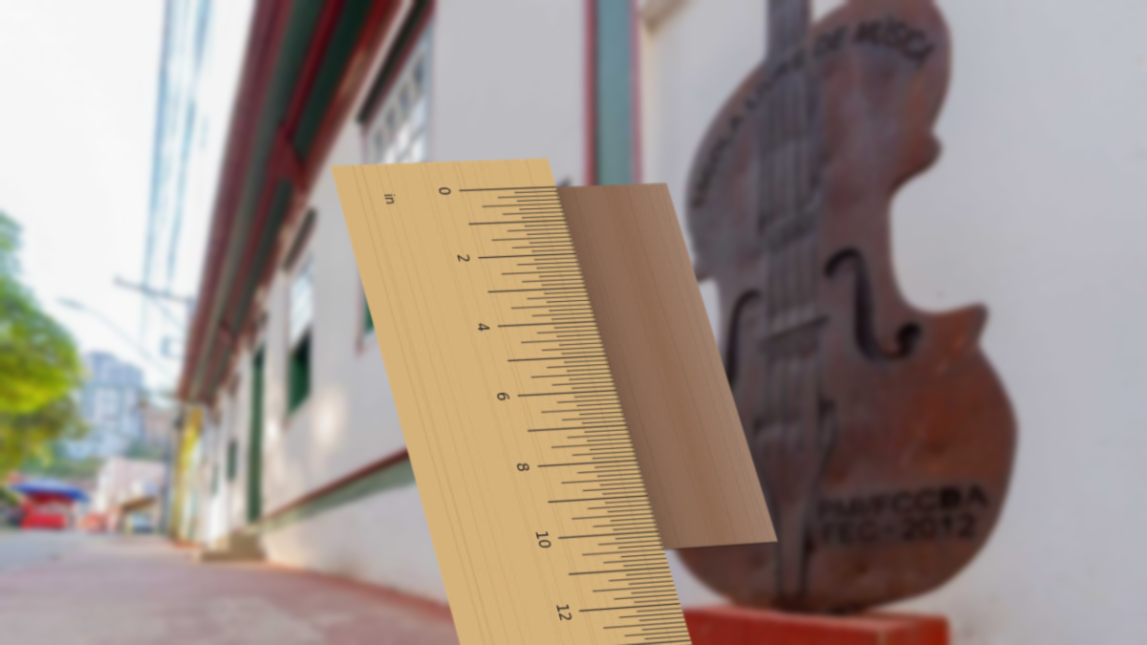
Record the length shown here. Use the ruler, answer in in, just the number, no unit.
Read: 10.5
